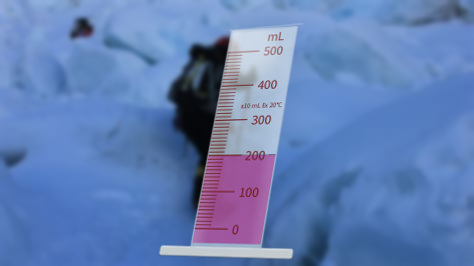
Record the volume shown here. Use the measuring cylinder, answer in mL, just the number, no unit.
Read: 200
